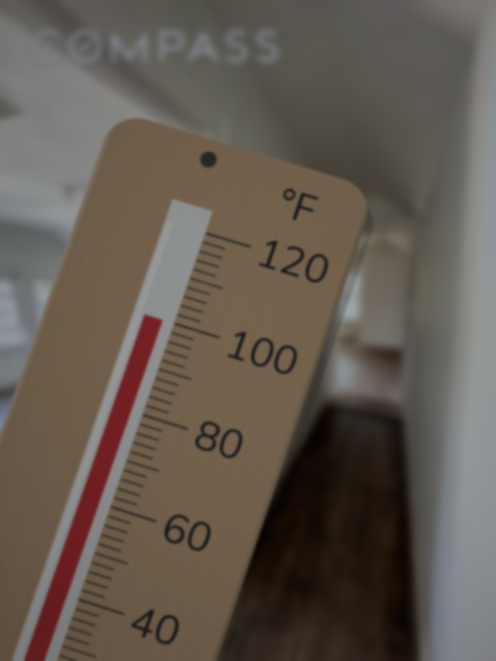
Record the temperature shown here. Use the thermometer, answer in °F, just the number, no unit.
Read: 100
